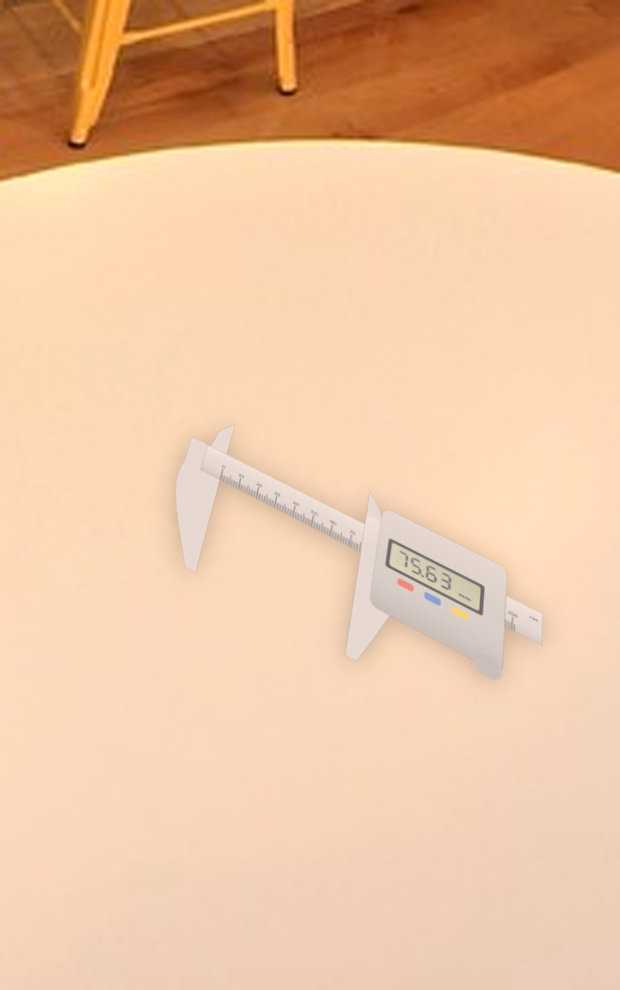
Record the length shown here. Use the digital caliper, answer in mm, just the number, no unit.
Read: 75.63
